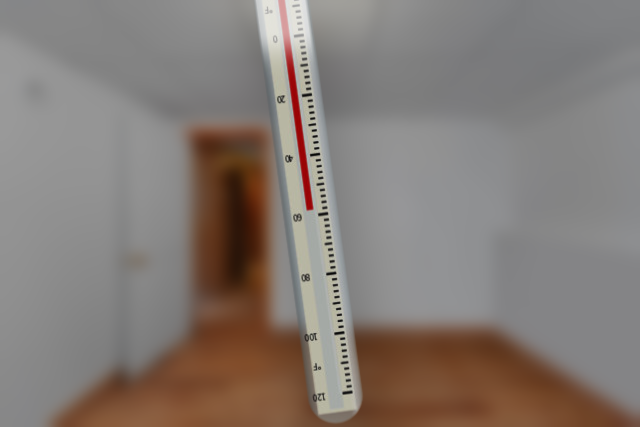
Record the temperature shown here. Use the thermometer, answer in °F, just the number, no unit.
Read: 58
